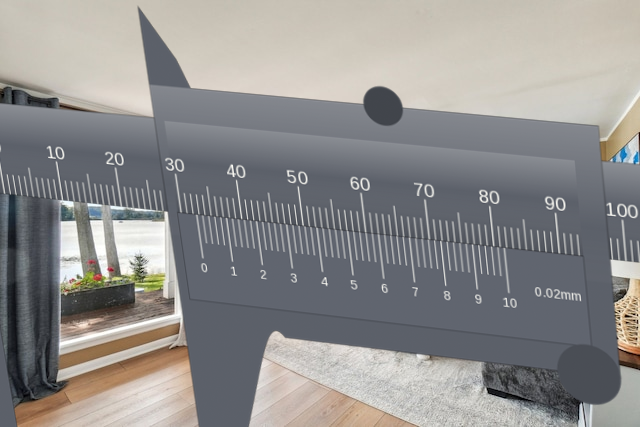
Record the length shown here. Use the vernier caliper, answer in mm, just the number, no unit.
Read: 32.6
